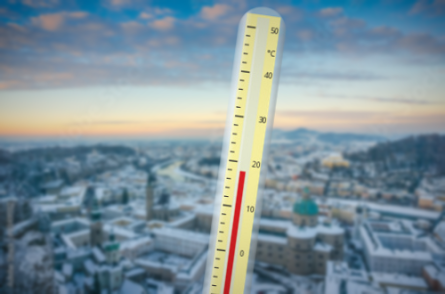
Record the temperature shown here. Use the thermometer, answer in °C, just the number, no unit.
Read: 18
